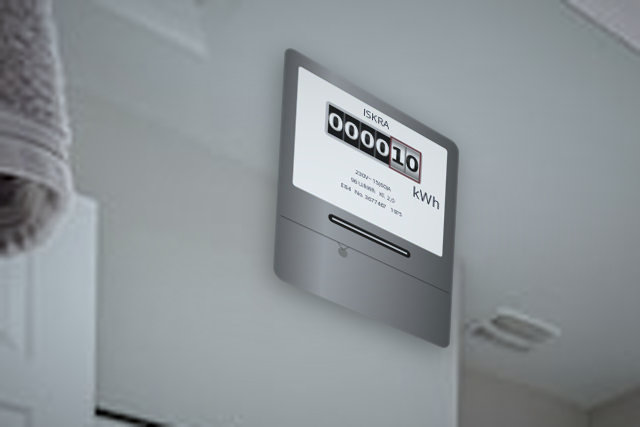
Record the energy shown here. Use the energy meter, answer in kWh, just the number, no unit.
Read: 0.10
